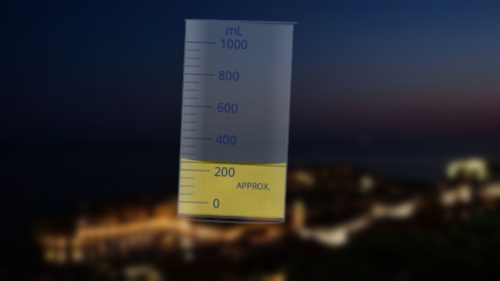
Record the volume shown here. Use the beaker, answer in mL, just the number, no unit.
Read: 250
